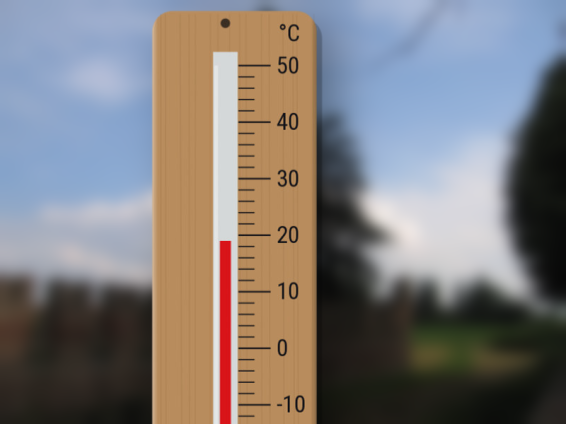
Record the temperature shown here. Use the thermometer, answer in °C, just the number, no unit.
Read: 19
